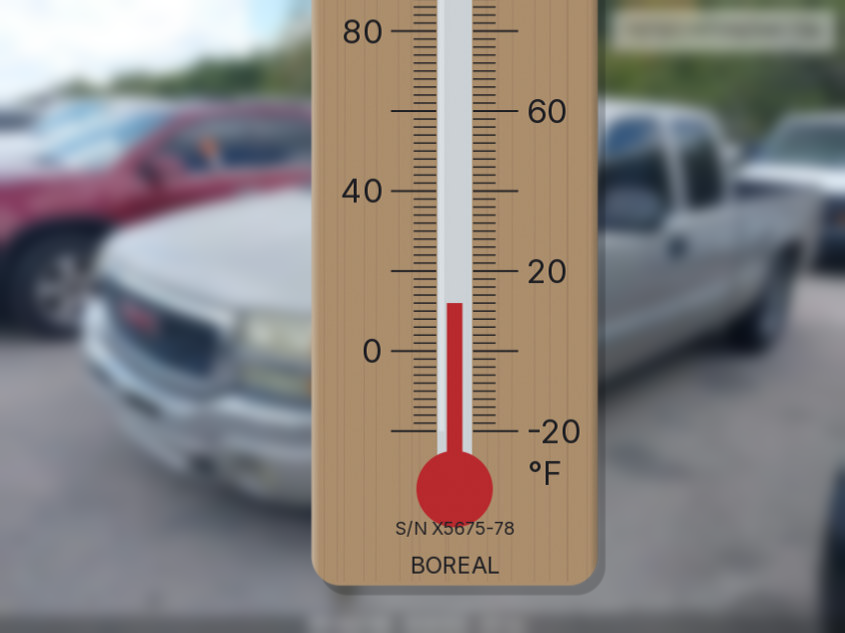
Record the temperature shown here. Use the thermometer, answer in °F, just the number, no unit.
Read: 12
